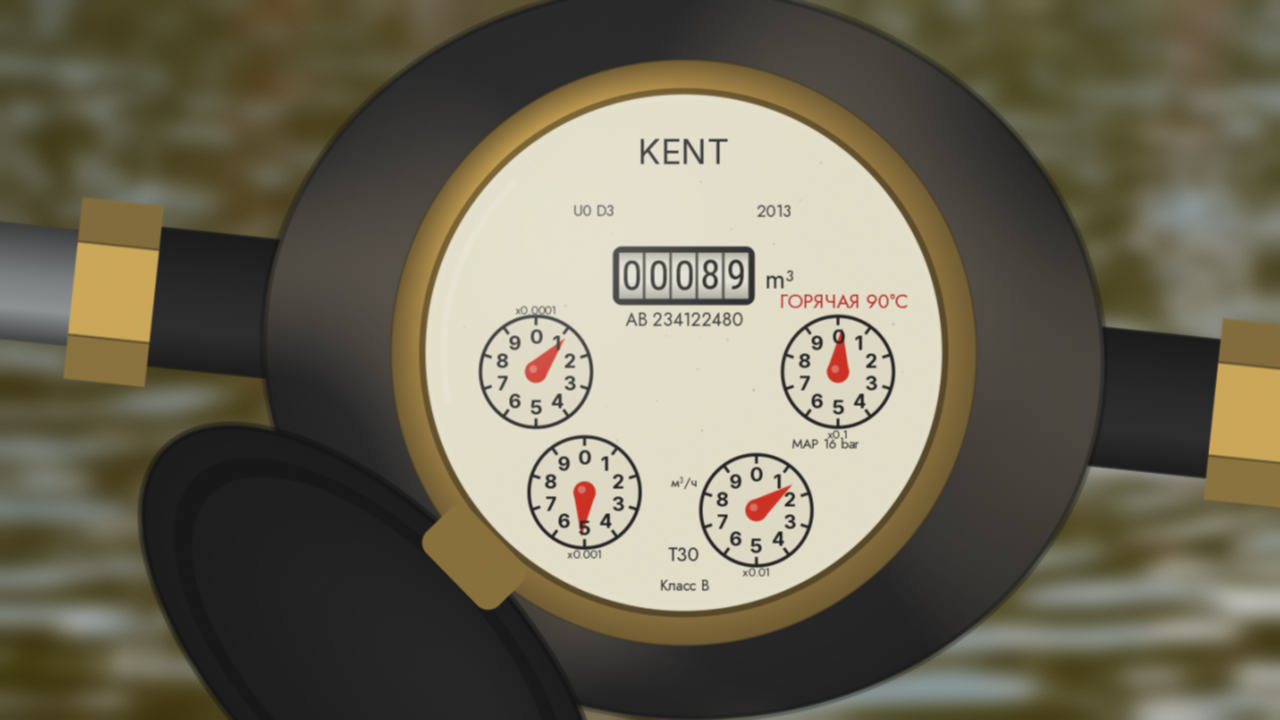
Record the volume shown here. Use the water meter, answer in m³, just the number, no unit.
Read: 89.0151
